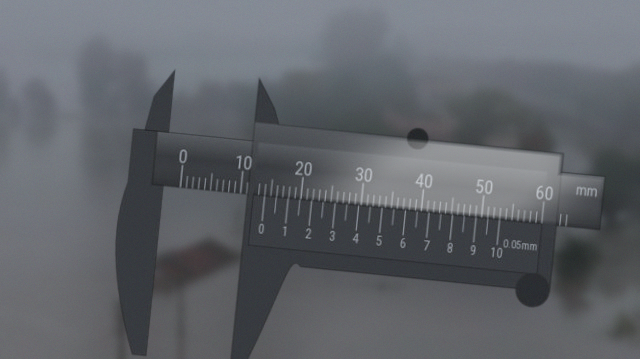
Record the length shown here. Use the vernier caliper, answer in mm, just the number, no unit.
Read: 14.0
